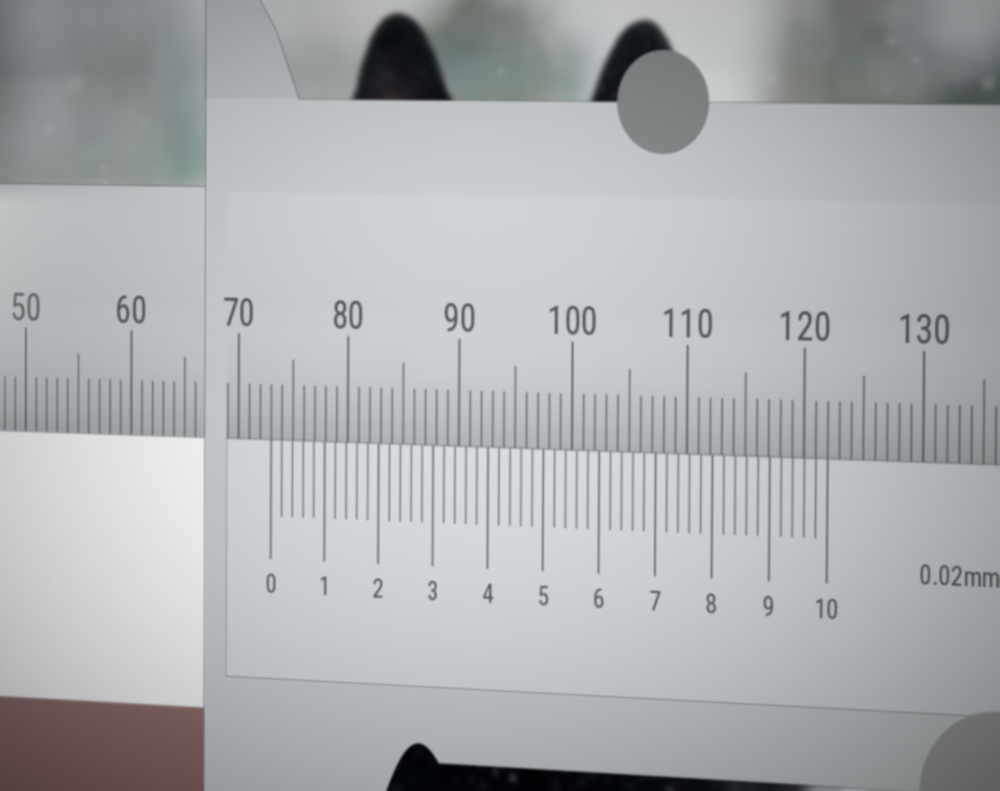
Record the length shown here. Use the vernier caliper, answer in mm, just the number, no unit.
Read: 73.0
